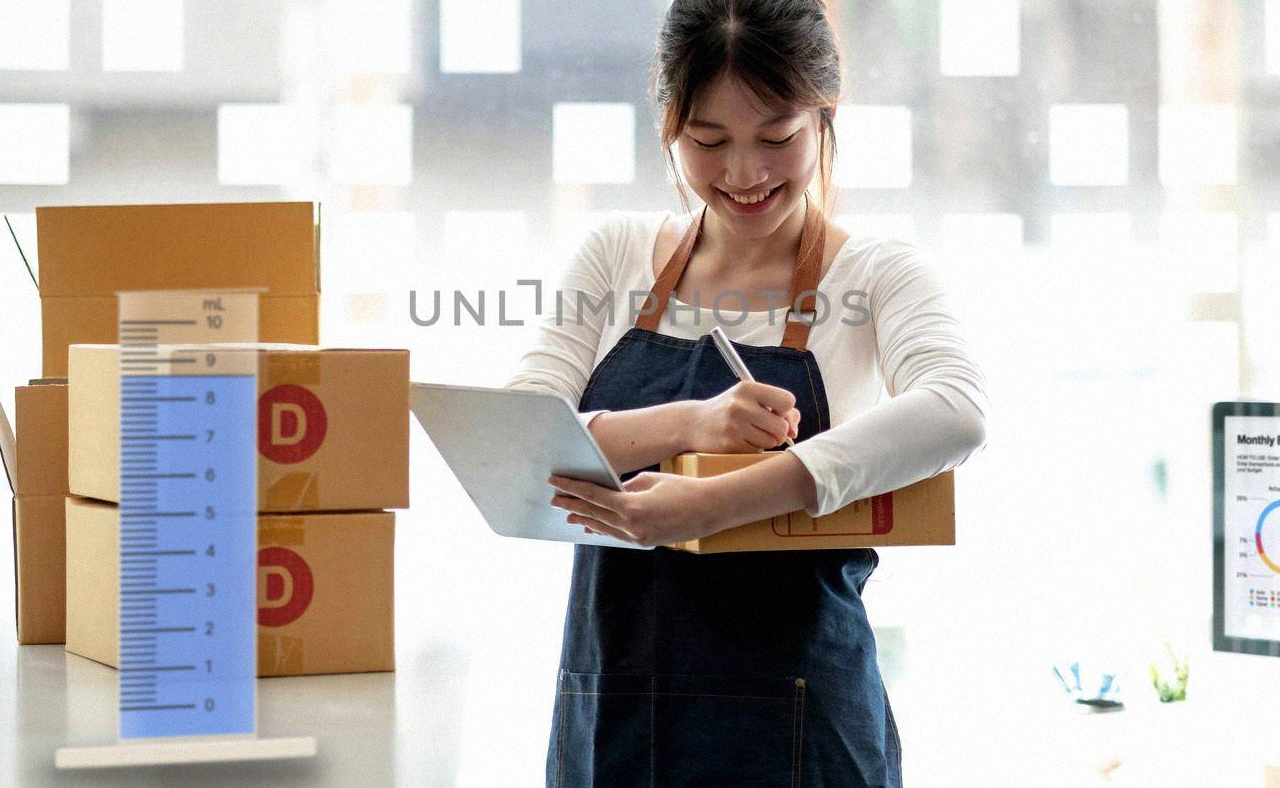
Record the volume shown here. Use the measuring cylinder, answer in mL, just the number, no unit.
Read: 8.6
